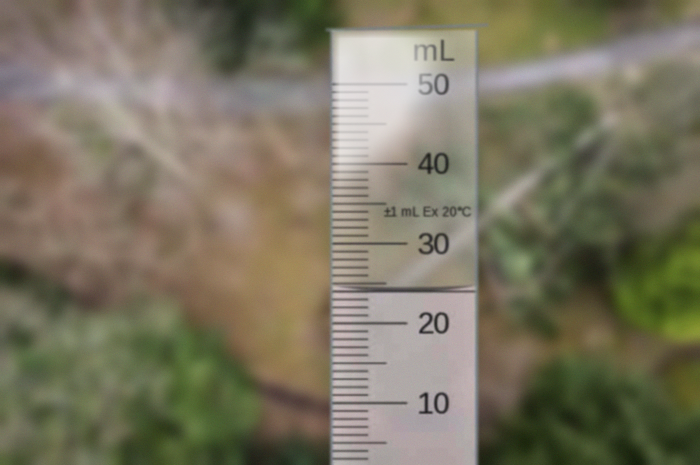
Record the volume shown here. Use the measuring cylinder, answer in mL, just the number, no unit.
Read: 24
